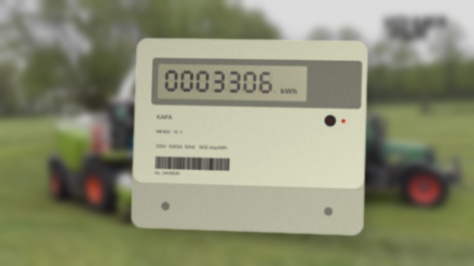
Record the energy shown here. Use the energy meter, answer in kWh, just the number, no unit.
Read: 3306
